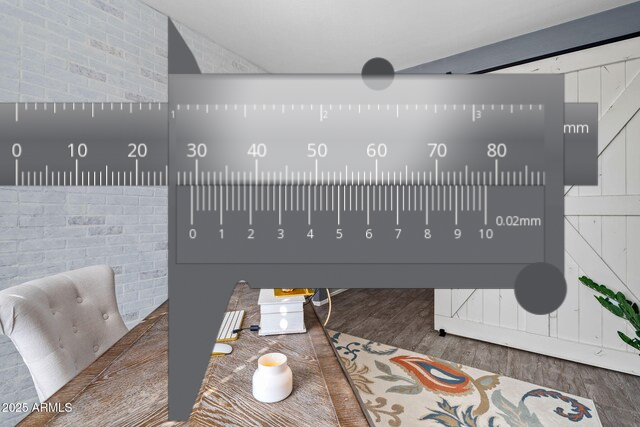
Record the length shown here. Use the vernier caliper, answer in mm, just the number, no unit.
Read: 29.2
